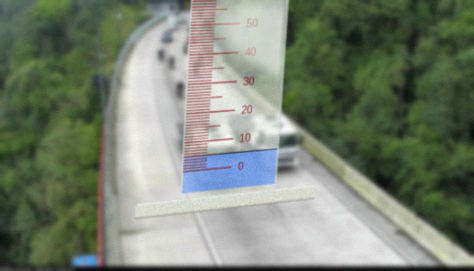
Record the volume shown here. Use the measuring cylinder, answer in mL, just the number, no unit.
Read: 5
